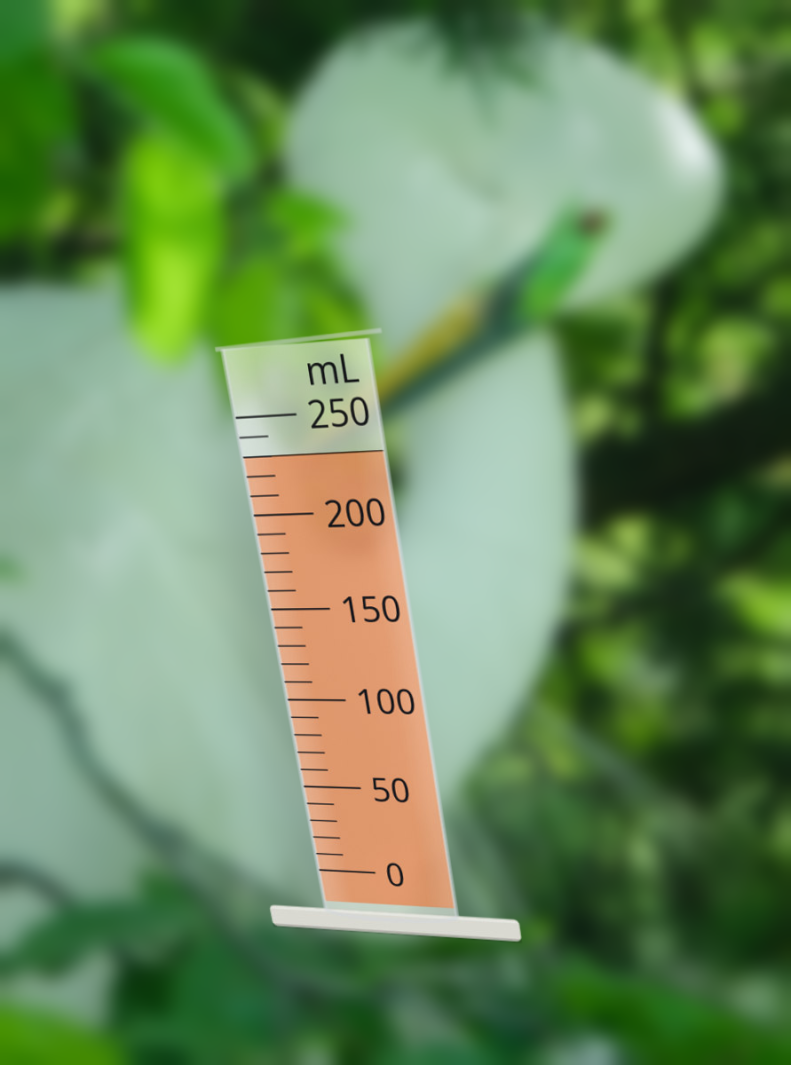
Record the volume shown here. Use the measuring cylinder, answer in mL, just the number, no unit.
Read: 230
